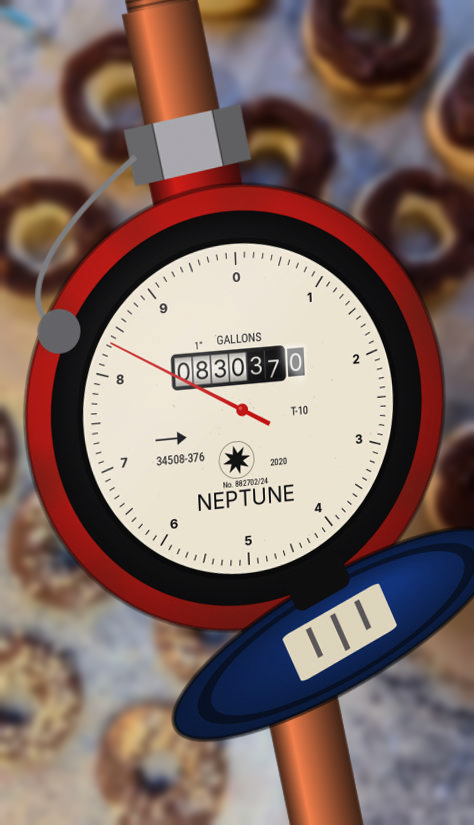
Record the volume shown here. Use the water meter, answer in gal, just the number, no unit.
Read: 830368.3
